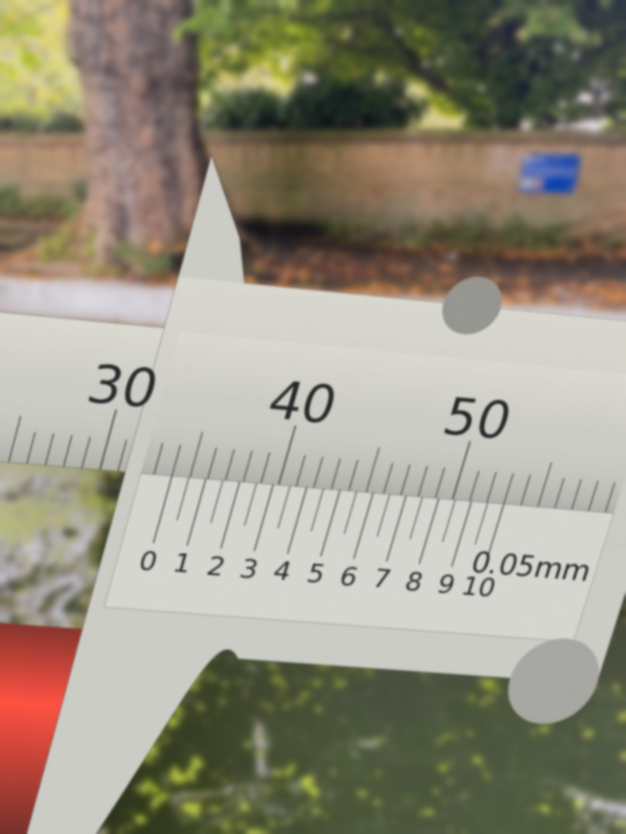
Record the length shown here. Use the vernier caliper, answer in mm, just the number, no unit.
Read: 34.0
